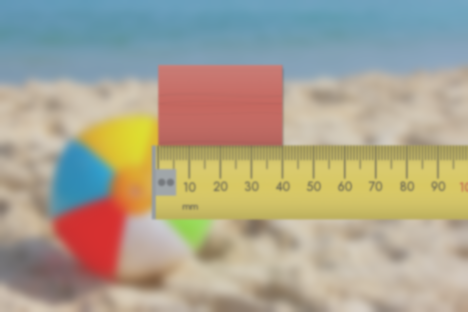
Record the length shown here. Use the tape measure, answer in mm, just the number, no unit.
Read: 40
